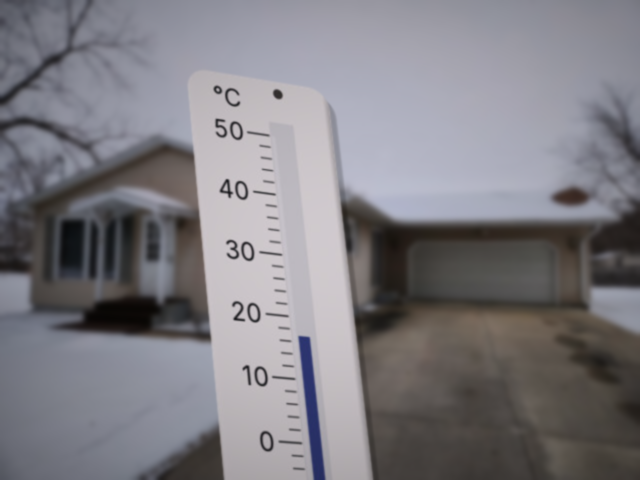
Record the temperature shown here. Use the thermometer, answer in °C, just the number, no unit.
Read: 17
